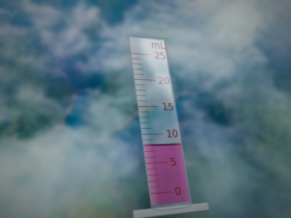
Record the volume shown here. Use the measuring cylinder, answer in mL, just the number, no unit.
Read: 8
